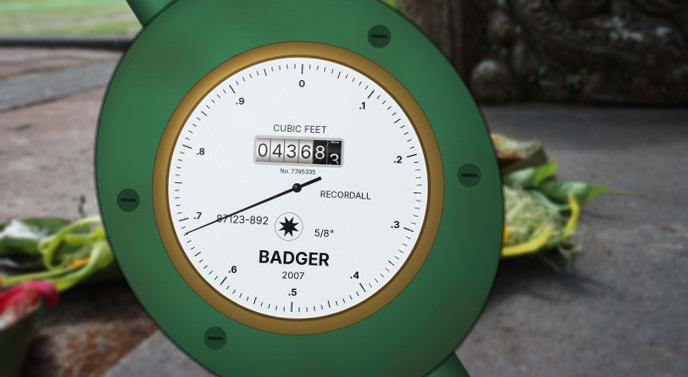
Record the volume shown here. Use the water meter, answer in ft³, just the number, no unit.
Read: 43682.68
